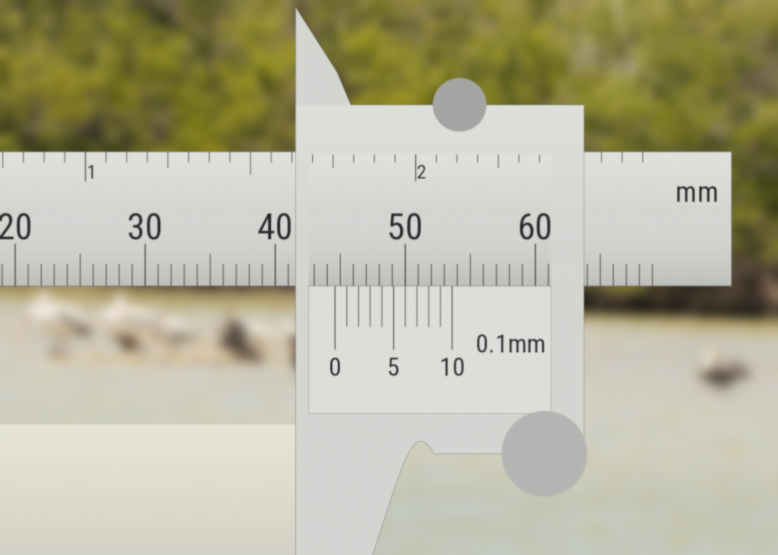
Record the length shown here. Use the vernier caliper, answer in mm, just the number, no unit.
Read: 44.6
